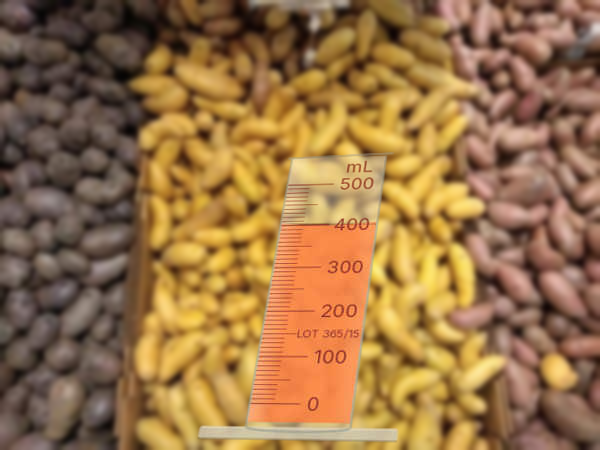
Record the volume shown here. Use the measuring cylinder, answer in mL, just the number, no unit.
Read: 400
